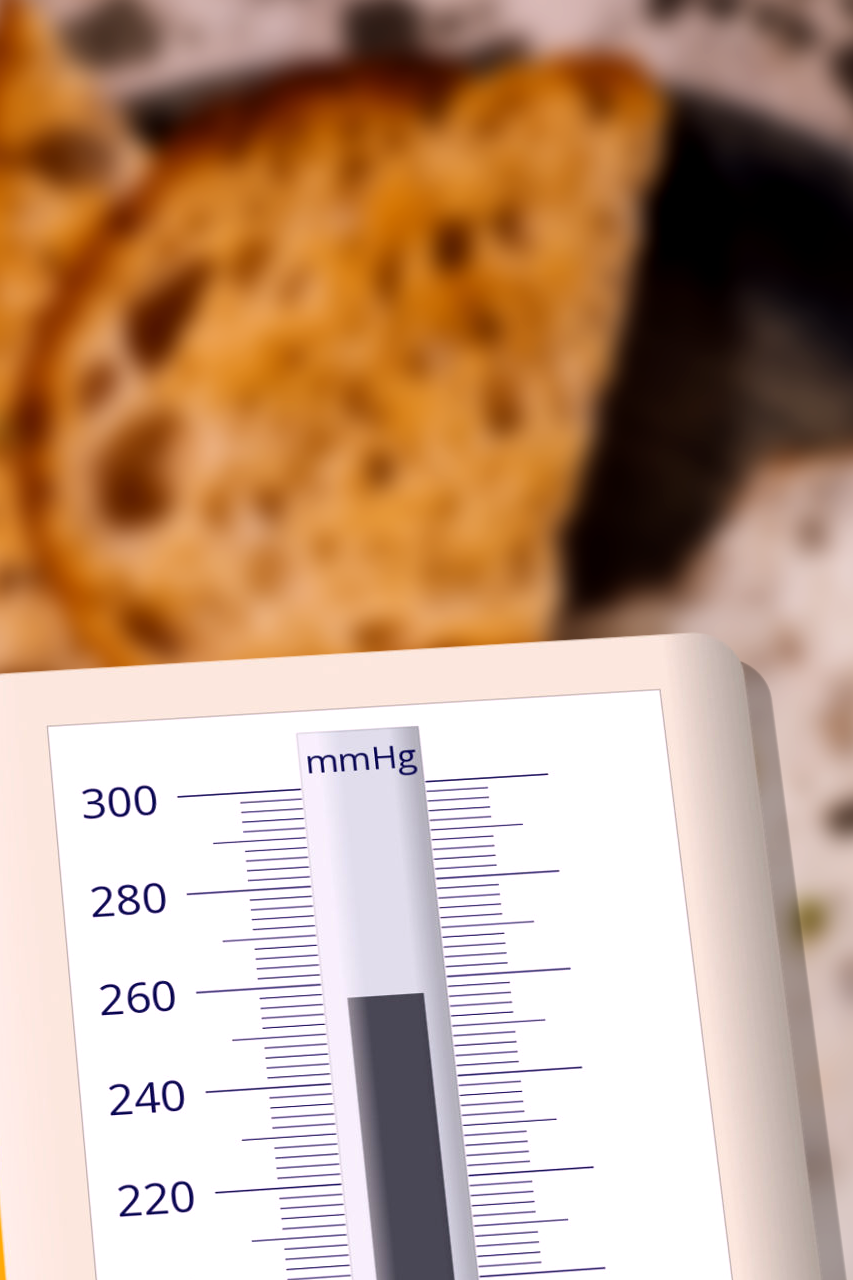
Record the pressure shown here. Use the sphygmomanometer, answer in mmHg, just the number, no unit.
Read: 257
